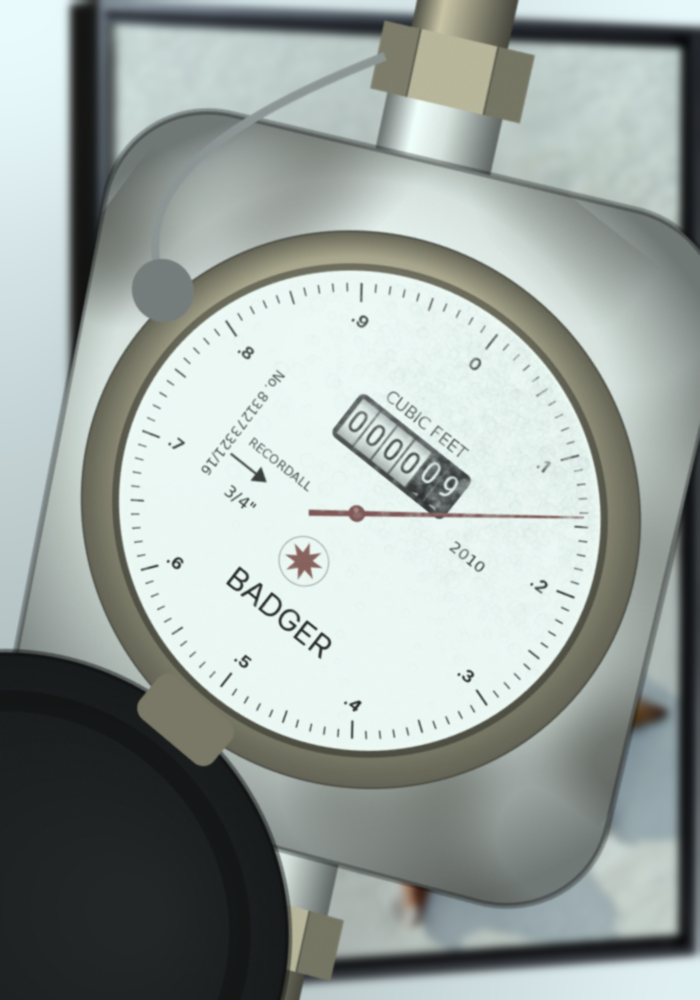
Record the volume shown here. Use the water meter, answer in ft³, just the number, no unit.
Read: 9.14
